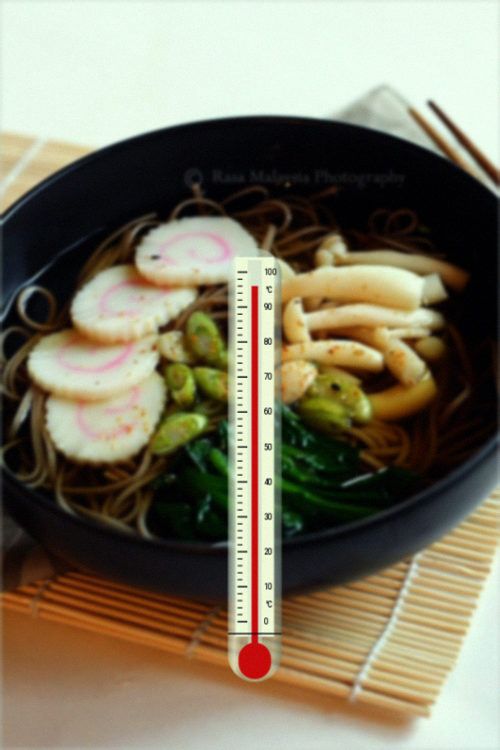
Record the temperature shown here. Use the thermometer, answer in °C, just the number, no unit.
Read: 96
